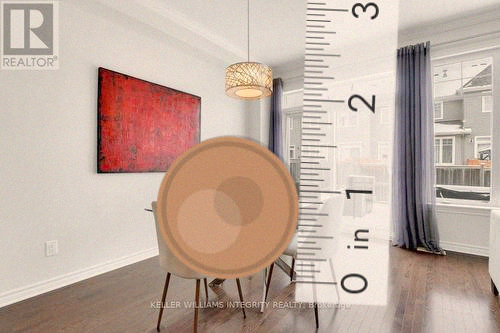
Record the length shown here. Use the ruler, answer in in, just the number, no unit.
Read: 1.5625
